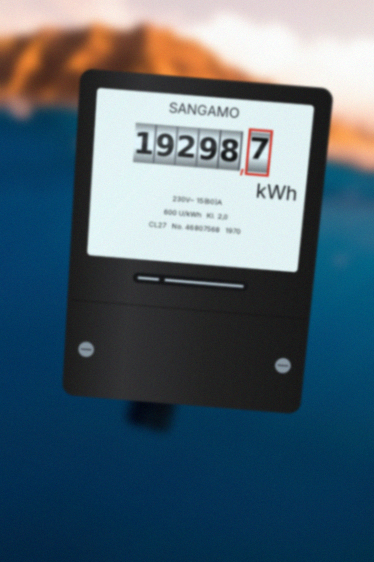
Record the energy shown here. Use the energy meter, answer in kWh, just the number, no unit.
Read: 19298.7
